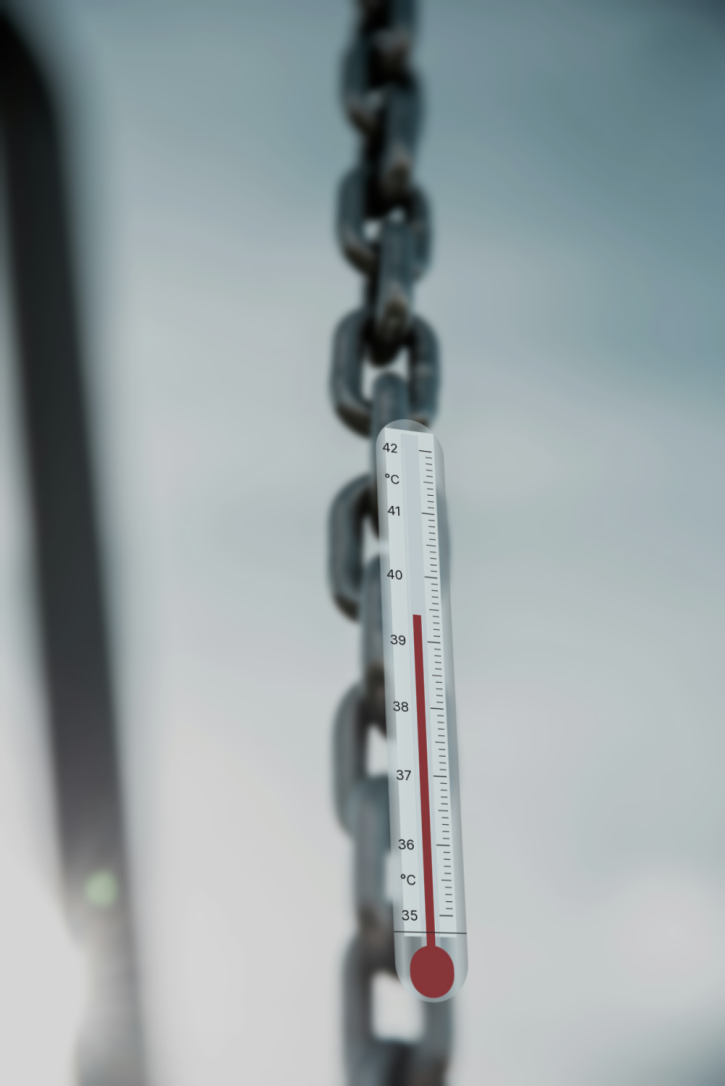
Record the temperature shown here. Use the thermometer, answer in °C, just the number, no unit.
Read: 39.4
